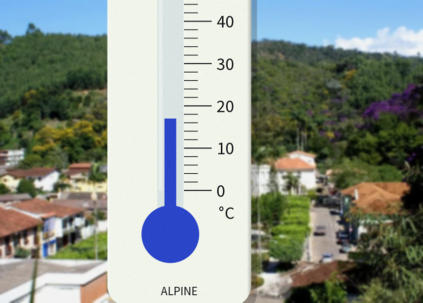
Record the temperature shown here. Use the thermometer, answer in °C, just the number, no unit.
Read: 17
